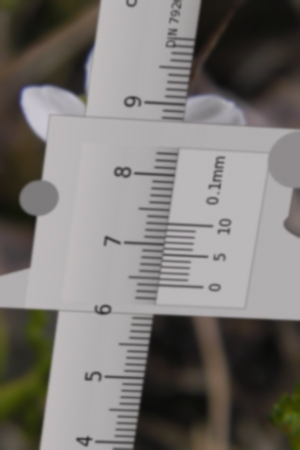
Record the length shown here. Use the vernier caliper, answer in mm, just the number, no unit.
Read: 64.0
